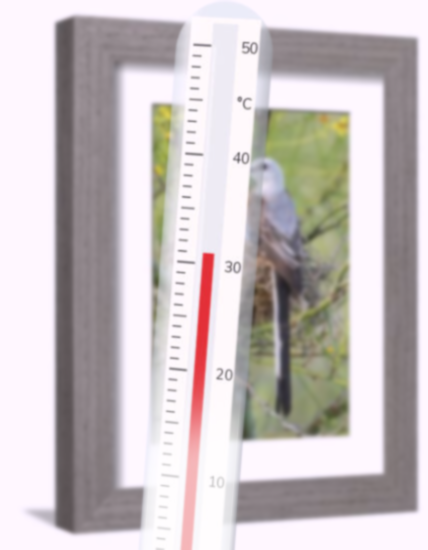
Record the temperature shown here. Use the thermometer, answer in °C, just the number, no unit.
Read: 31
